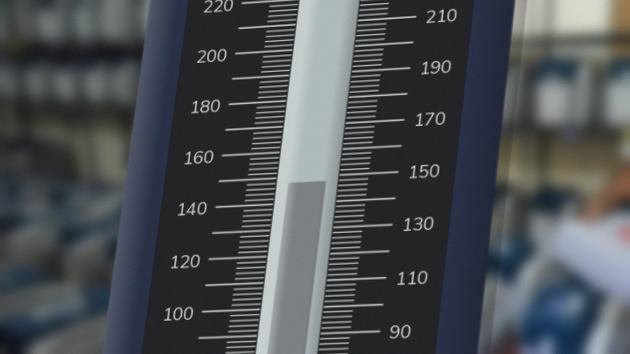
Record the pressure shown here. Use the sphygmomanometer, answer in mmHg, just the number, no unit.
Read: 148
